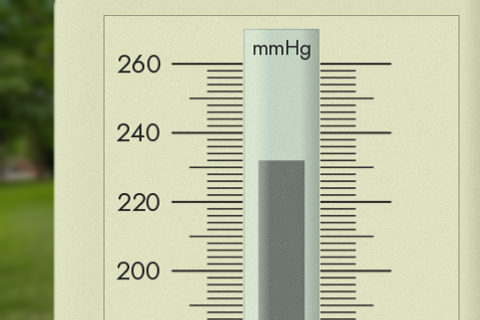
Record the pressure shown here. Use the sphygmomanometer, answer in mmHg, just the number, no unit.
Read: 232
